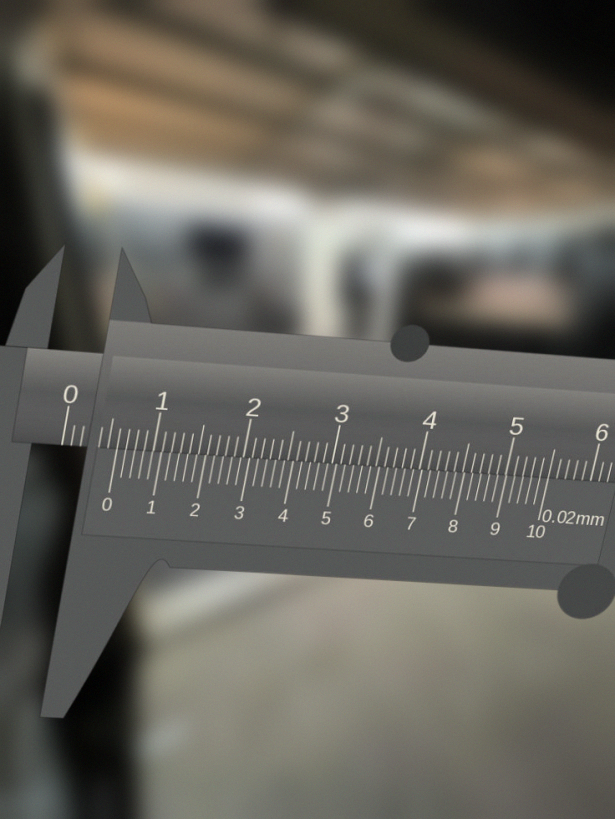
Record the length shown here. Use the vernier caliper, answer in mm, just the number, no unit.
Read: 6.0
